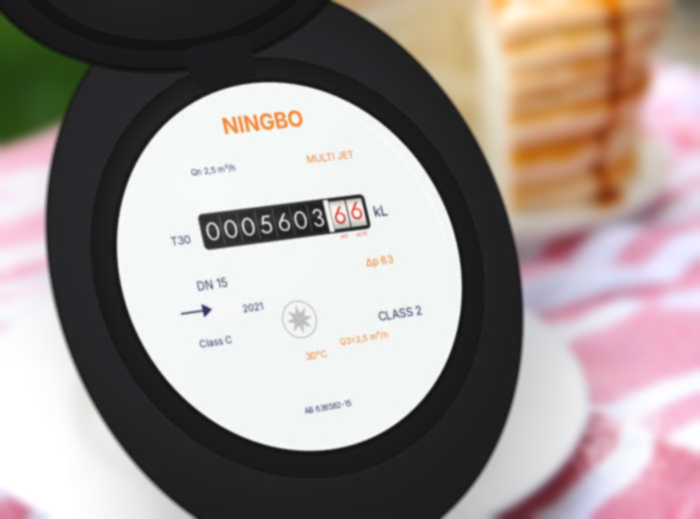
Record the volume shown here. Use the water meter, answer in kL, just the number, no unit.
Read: 5603.66
